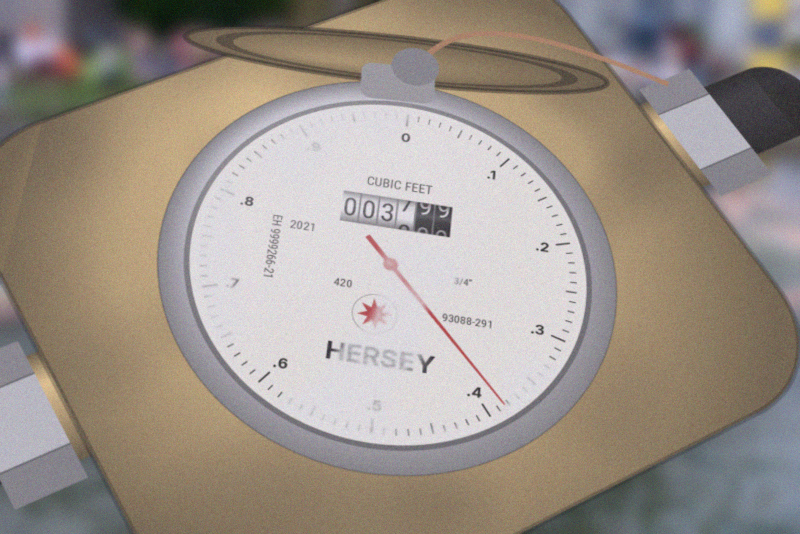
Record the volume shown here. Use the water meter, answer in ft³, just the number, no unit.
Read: 3799.38
